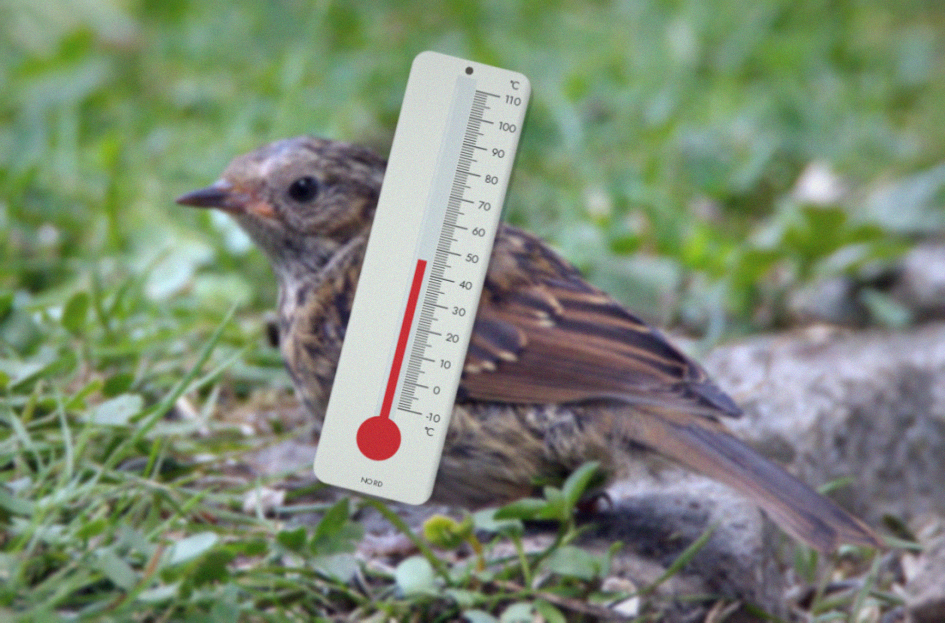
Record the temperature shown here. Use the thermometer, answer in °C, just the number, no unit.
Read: 45
